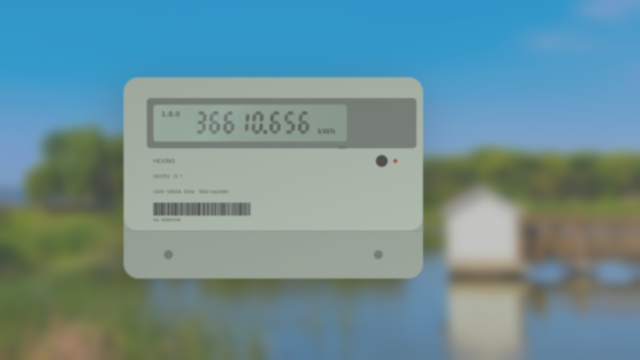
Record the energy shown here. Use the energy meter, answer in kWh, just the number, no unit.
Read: 36610.656
